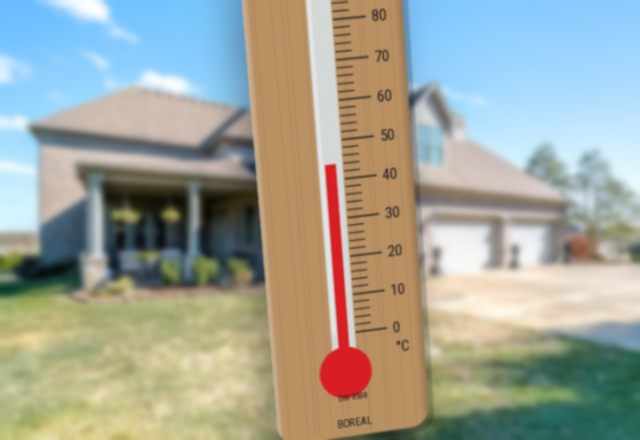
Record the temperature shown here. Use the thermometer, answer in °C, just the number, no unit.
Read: 44
